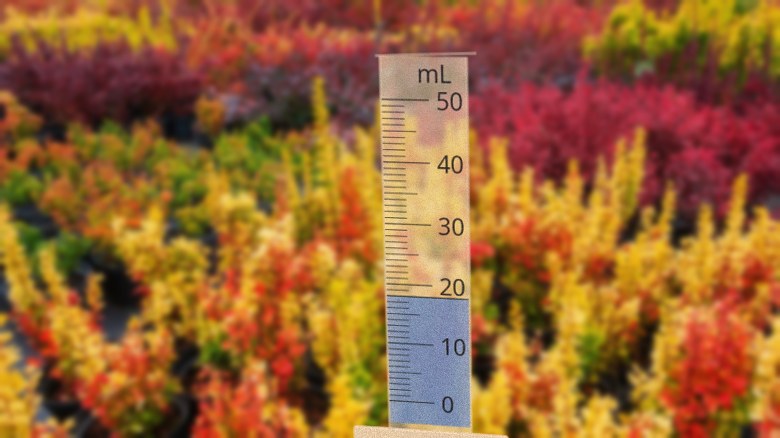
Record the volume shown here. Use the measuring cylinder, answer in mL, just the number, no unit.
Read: 18
